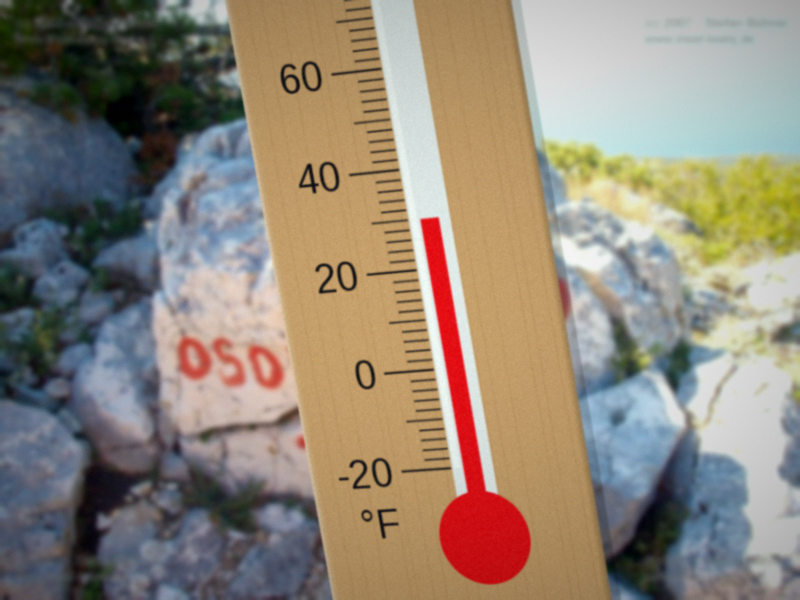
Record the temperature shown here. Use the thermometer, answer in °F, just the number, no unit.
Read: 30
